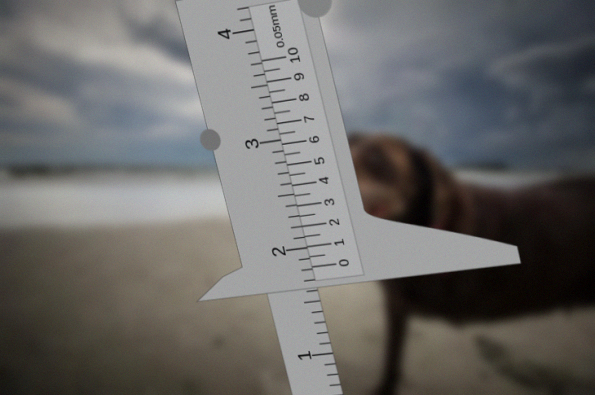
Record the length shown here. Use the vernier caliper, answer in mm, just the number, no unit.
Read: 18.2
